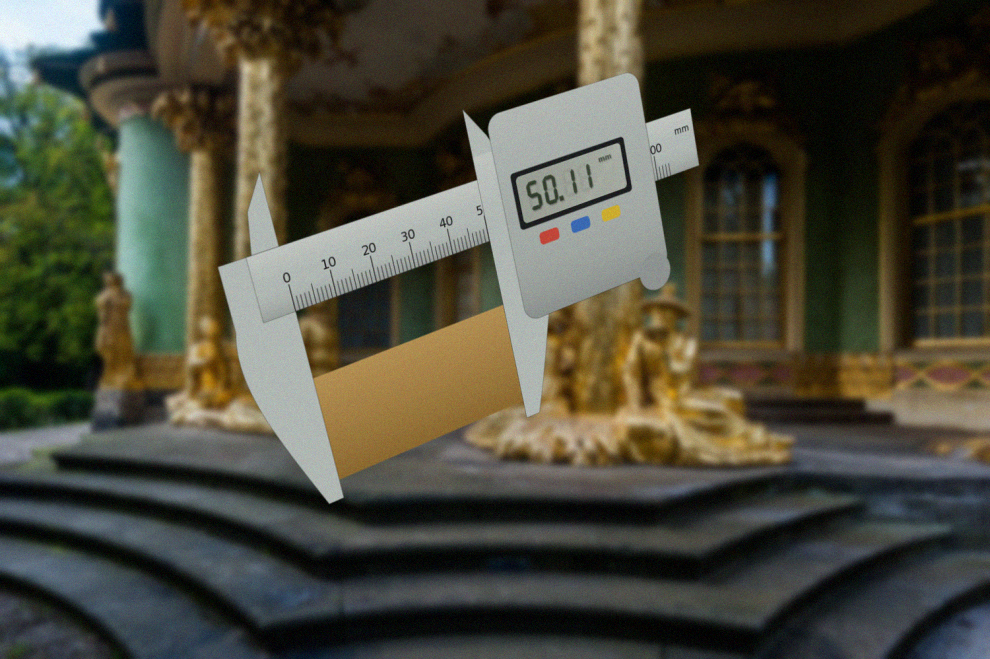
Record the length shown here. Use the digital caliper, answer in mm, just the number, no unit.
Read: 50.11
